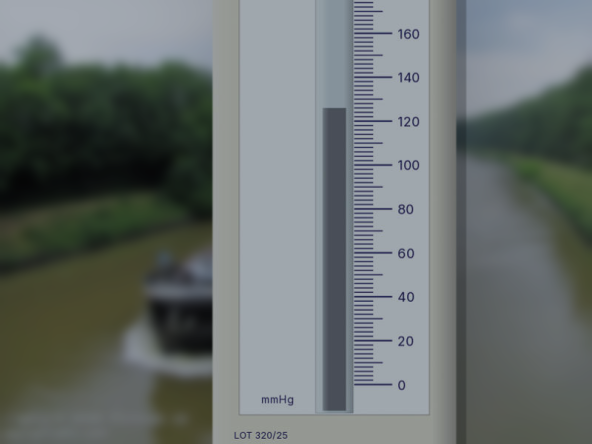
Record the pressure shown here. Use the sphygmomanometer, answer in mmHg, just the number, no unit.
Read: 126
